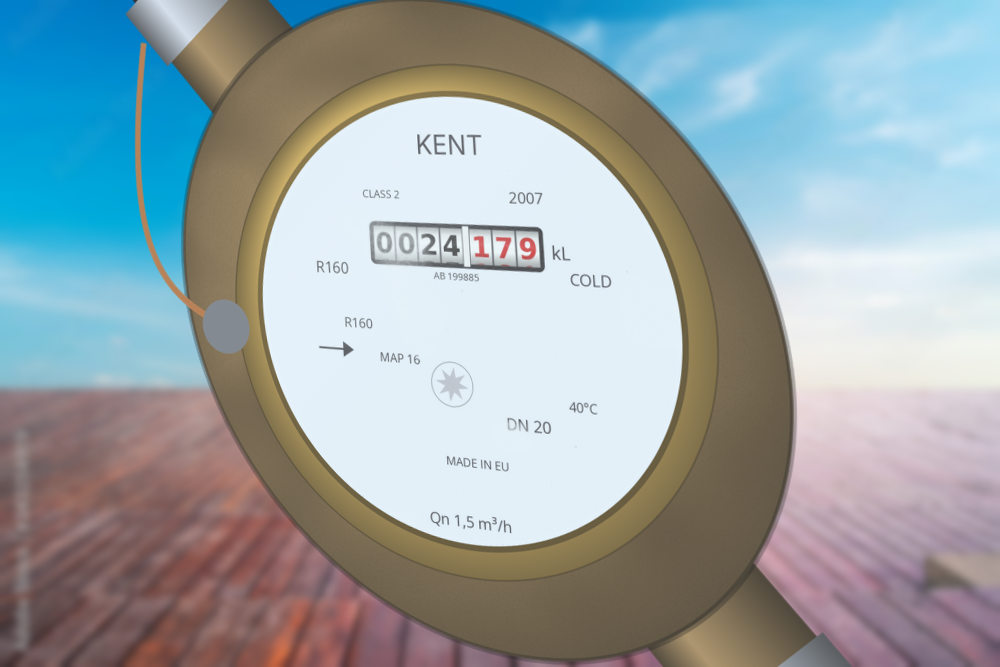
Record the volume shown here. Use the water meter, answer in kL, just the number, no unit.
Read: 24.179
